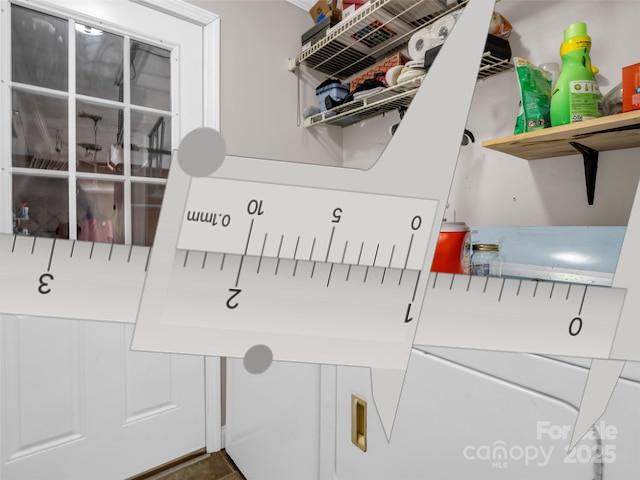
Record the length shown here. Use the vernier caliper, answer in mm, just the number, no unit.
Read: 10.9
